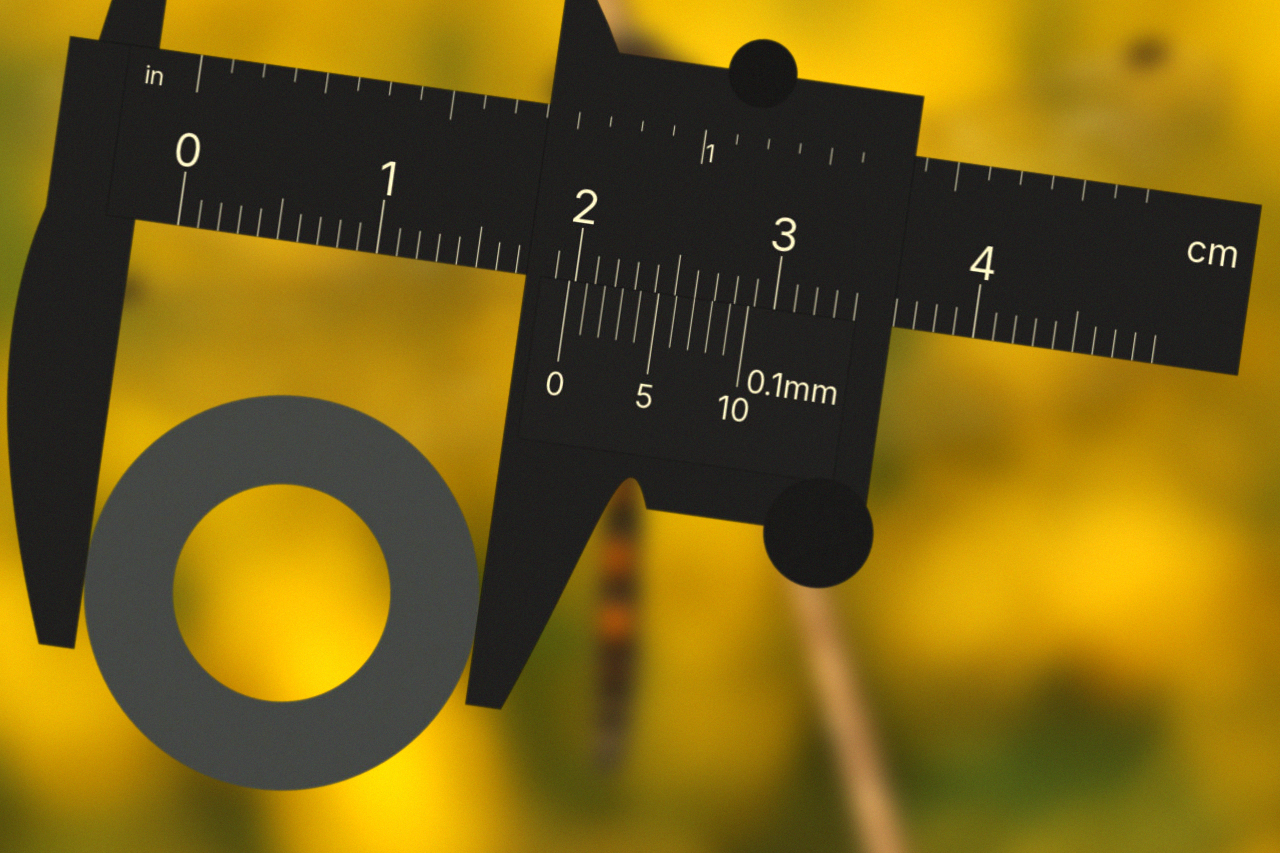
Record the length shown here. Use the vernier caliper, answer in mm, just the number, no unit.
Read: 19.7
